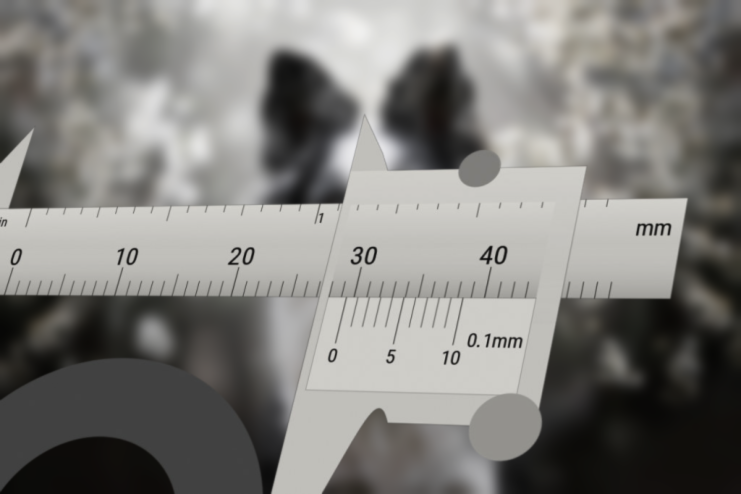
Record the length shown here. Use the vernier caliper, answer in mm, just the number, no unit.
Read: 29.4
